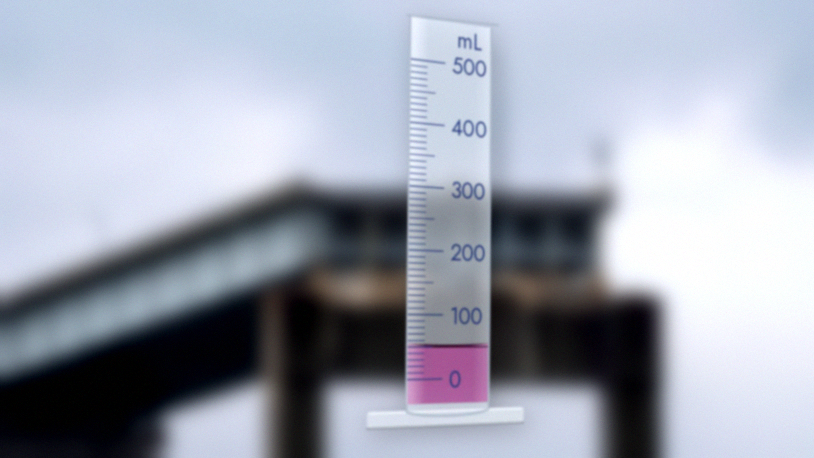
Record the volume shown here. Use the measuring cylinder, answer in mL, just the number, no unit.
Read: 50
